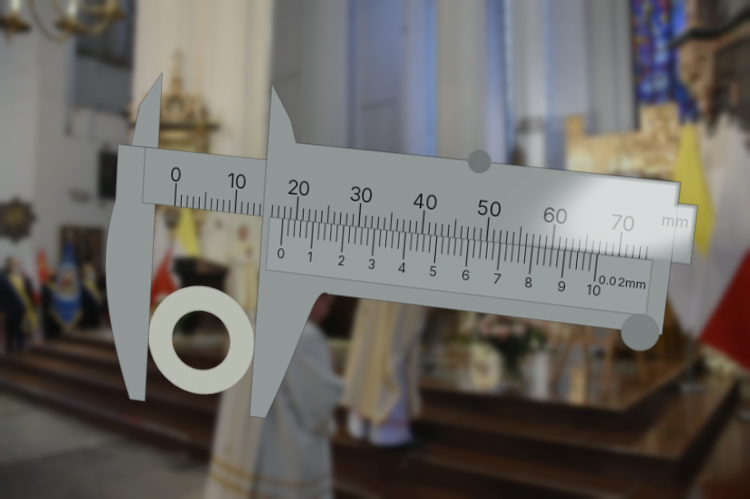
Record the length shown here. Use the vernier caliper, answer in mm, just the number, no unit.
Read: 17.8
